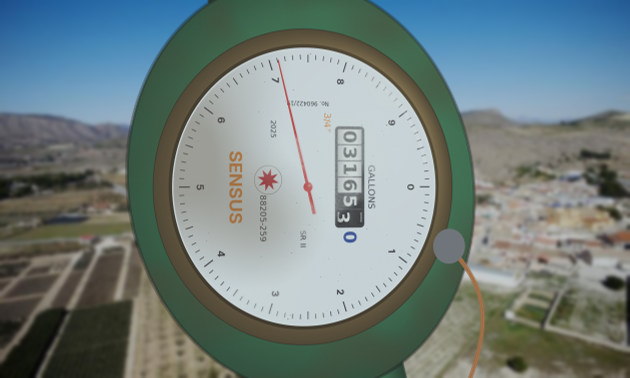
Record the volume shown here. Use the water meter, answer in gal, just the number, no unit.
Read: 316527.1
